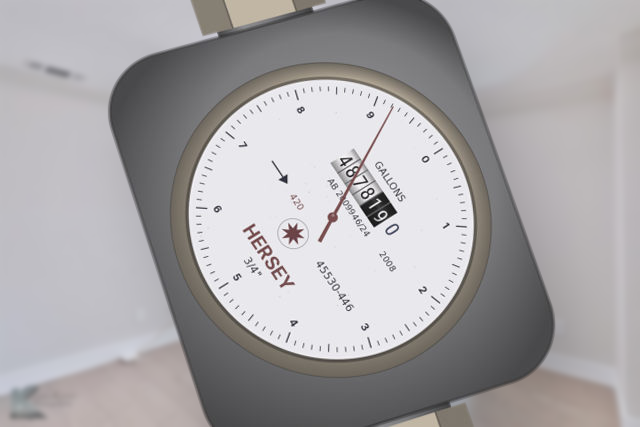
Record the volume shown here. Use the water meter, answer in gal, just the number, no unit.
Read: 4878189.2
